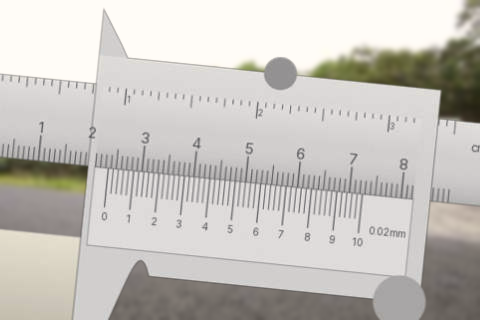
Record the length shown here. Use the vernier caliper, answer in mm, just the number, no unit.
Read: 23.5
